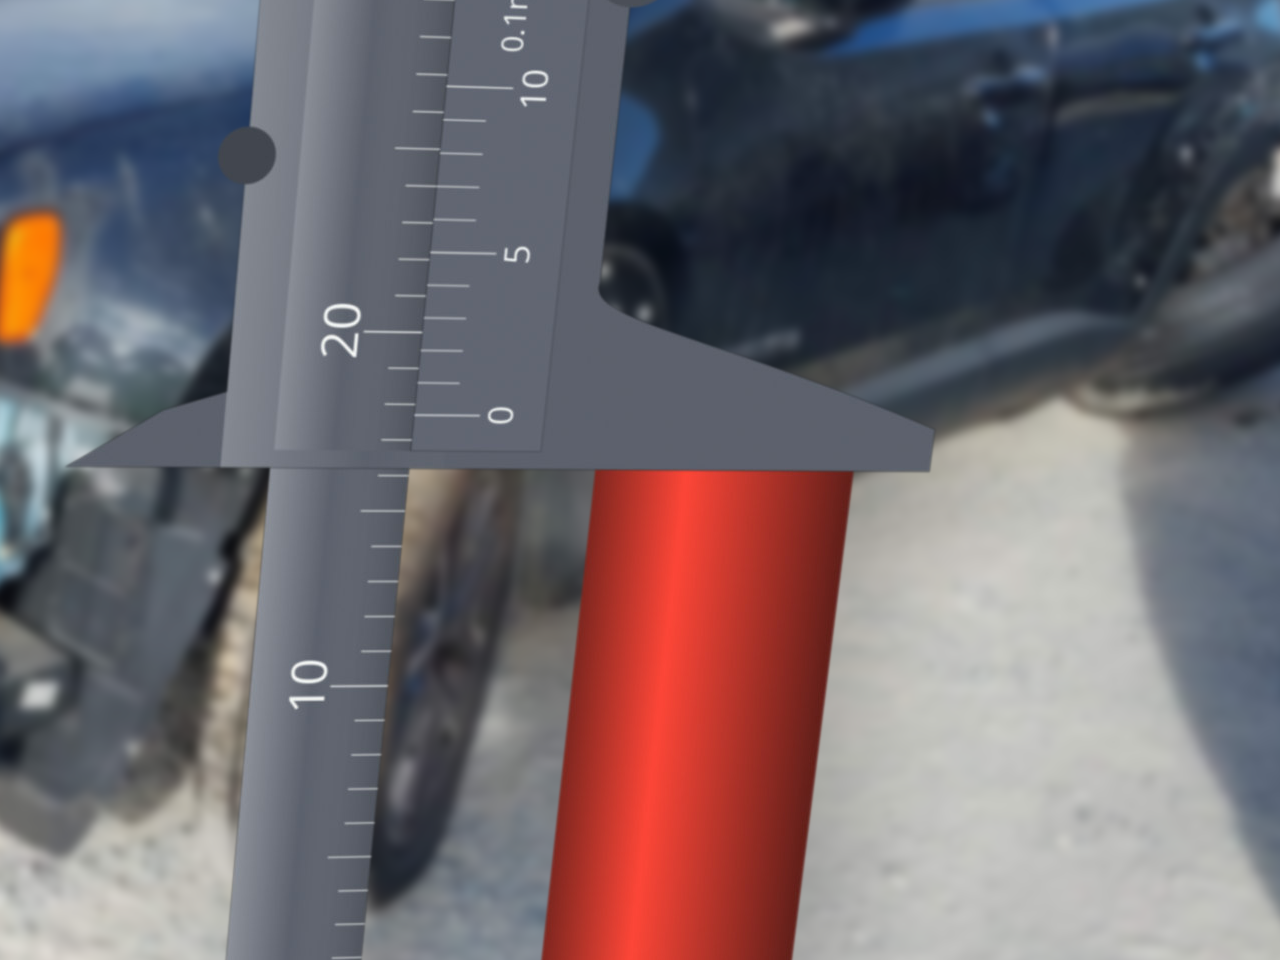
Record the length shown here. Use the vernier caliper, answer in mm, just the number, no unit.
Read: 17.7
